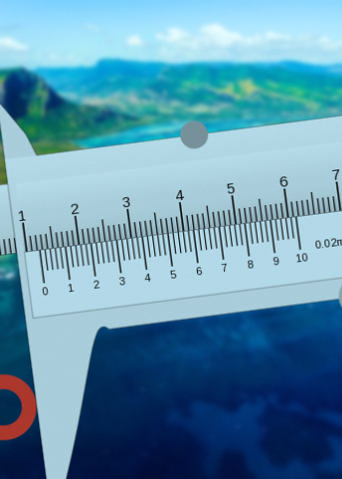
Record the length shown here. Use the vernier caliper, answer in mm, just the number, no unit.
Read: 12.5
